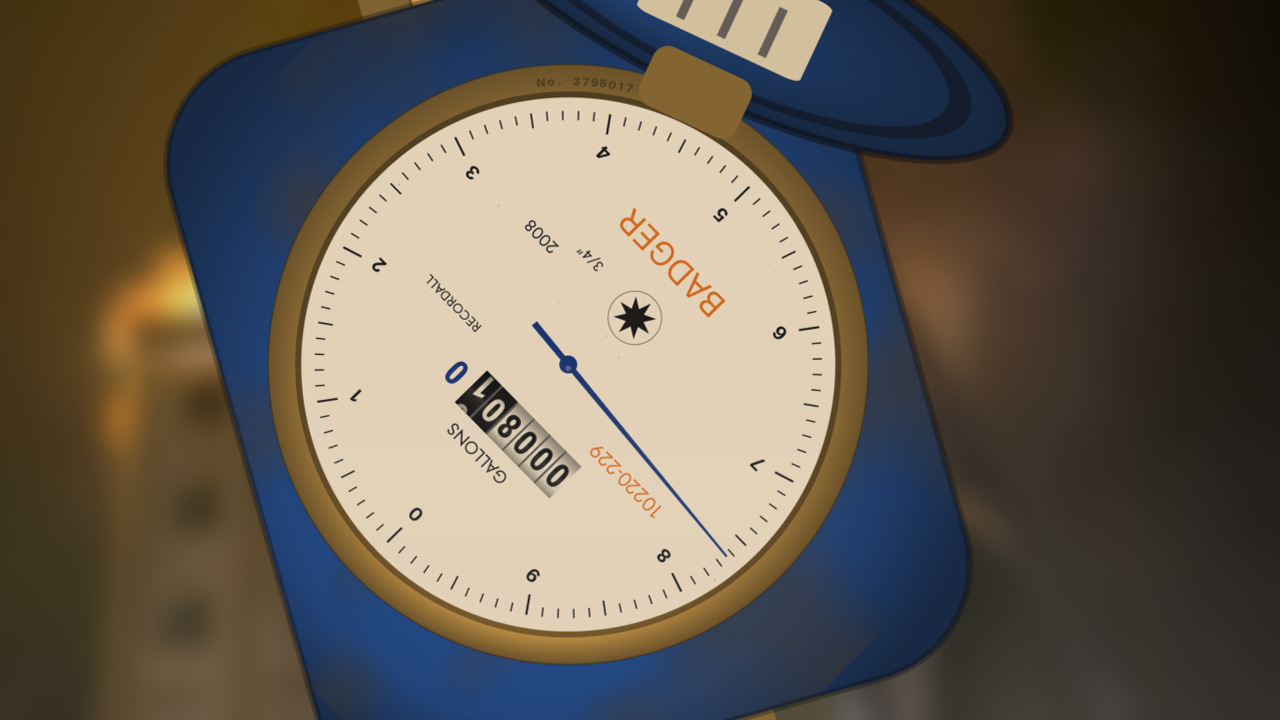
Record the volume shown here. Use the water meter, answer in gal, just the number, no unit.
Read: 8007.6
